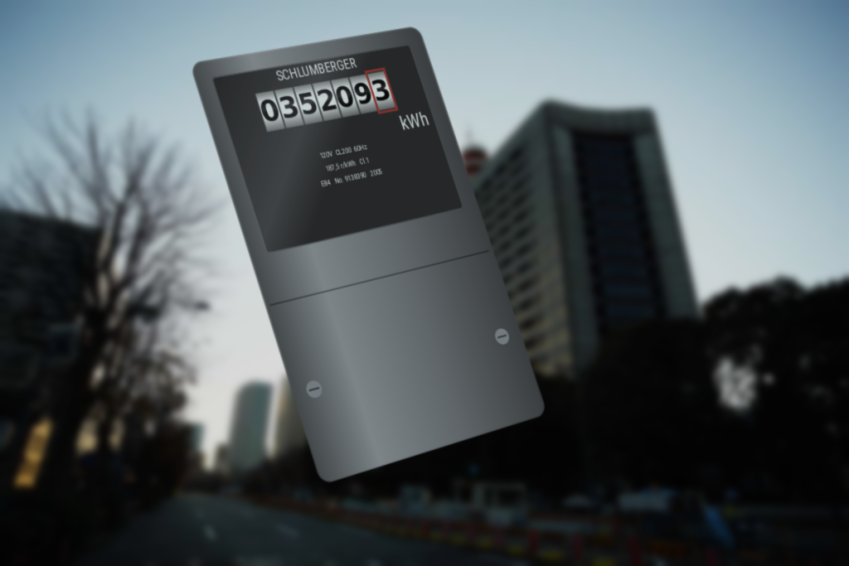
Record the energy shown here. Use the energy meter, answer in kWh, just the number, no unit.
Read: 35209.3
